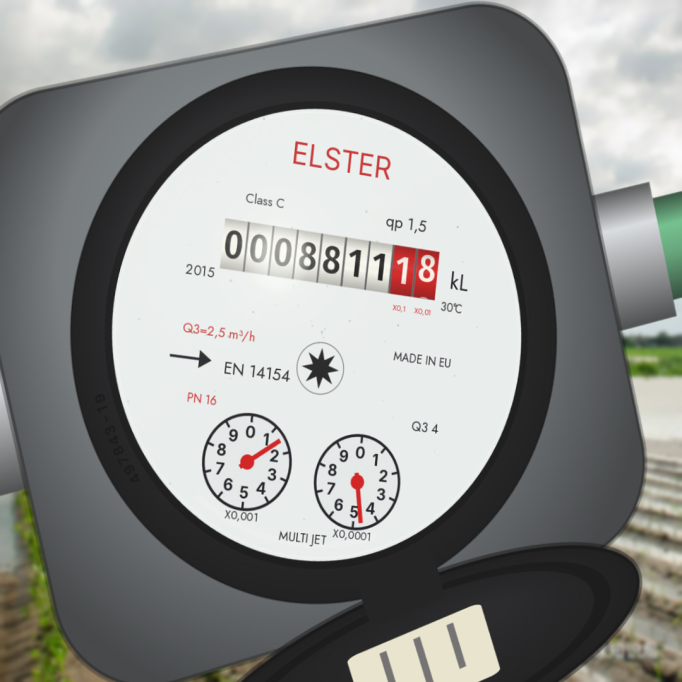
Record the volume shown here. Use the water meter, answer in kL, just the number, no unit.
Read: 8811.1814
